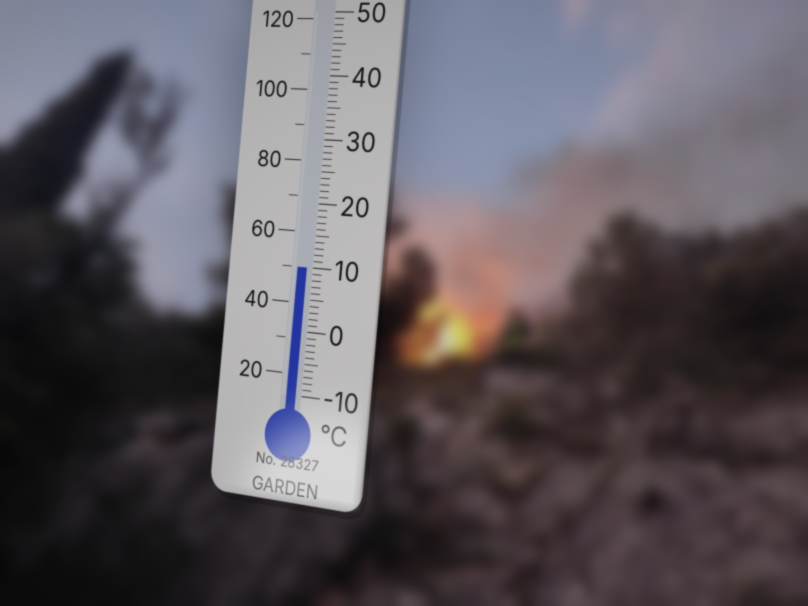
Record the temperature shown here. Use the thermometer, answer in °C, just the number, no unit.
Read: 10
